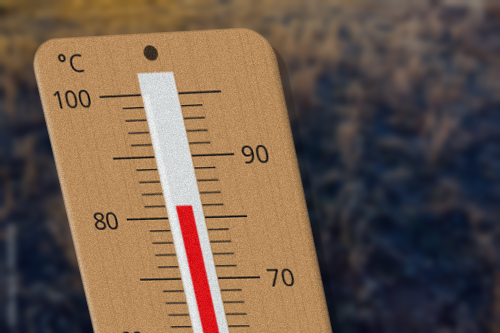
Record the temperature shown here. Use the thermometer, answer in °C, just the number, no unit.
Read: 82
